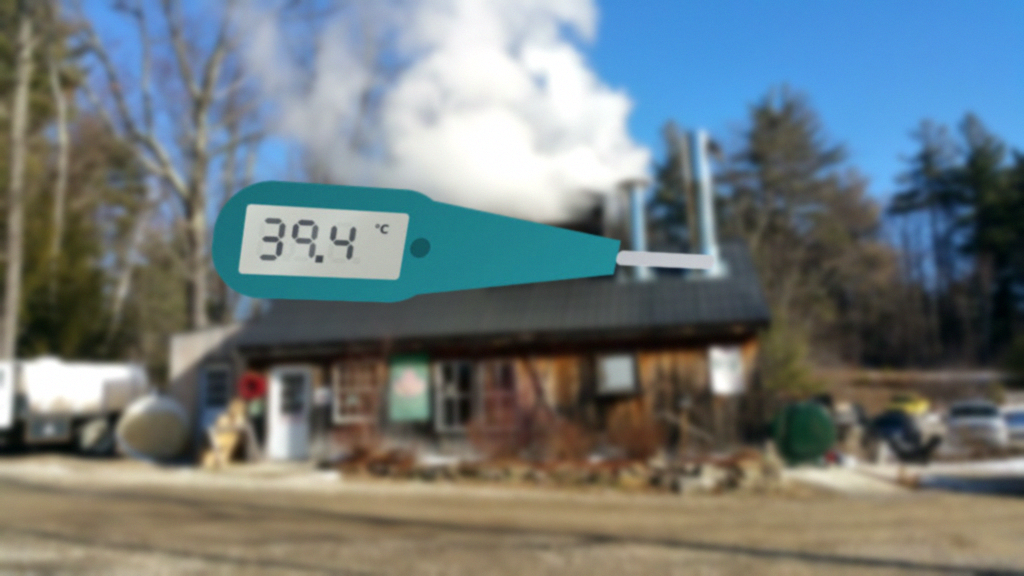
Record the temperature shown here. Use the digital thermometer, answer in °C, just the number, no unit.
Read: 39.4
